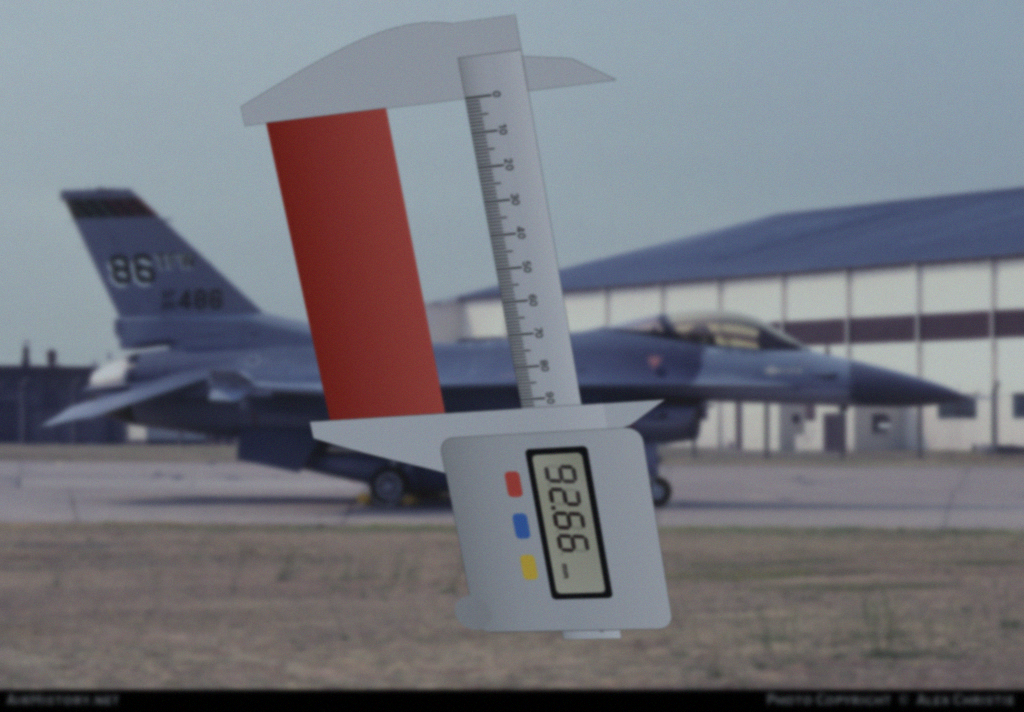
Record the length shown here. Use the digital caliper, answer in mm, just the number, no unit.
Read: 92.66
